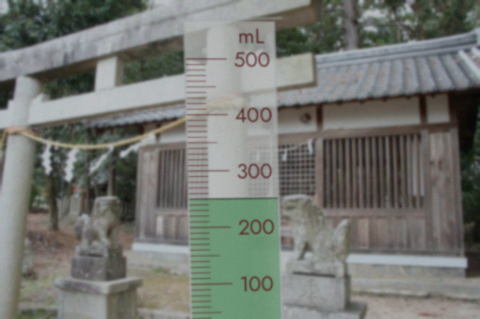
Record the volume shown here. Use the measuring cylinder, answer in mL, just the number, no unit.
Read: 250
